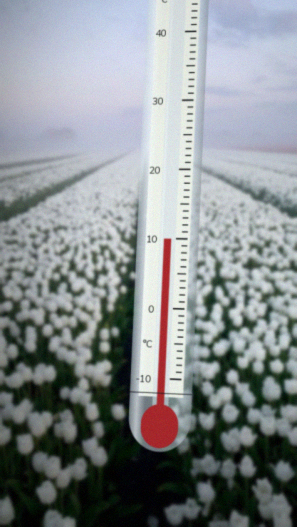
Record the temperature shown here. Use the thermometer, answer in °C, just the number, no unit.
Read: 10
